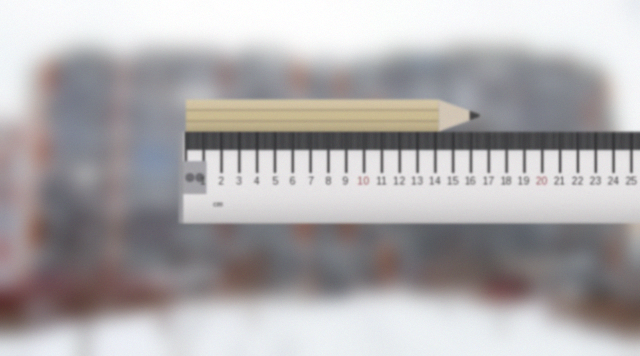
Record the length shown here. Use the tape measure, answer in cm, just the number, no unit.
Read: 16.5
